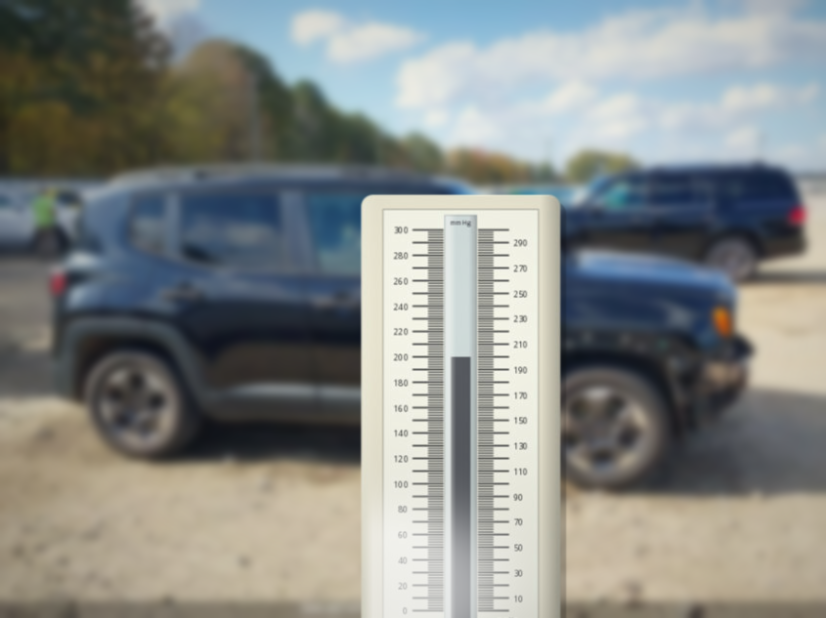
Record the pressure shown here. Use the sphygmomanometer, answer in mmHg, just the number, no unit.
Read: 200
